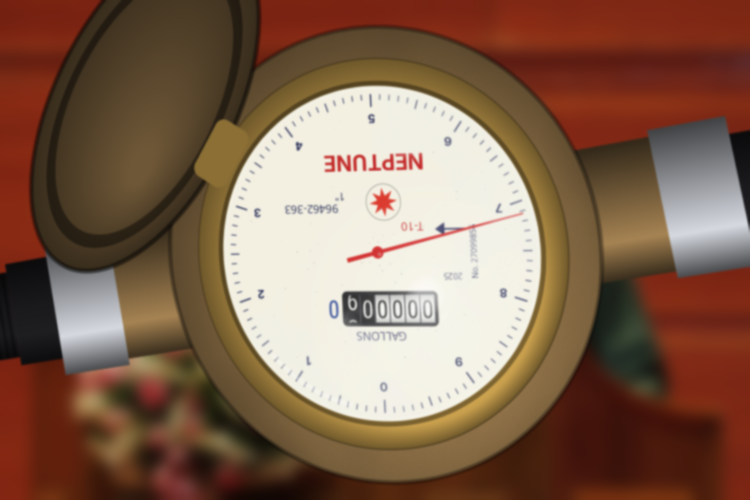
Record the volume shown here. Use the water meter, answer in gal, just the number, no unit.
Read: 87.1
